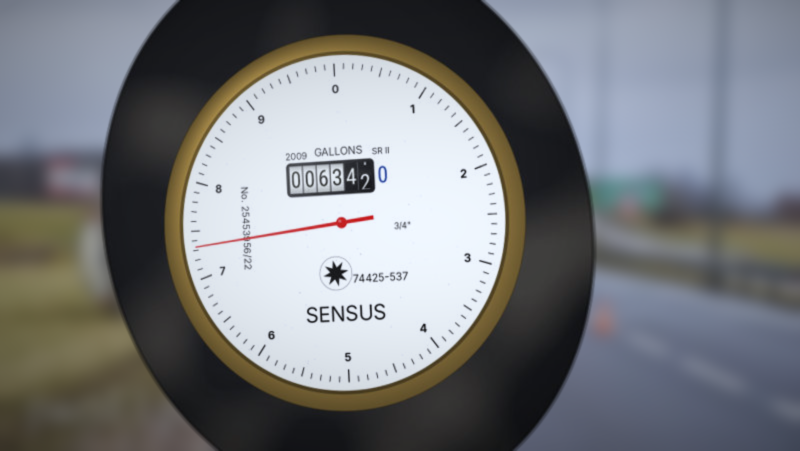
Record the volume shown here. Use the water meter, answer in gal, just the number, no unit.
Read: 63417.3
